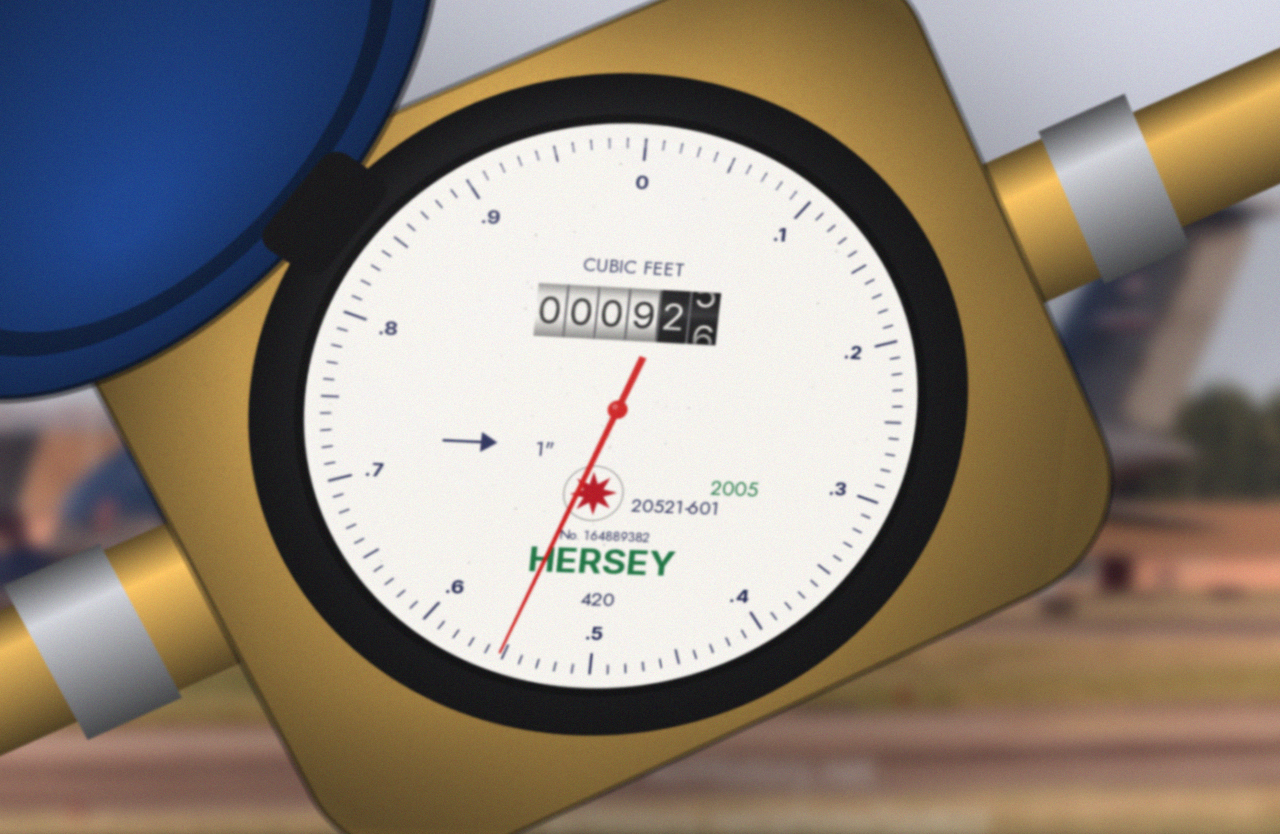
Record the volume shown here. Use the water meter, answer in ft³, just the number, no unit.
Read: 925.55
